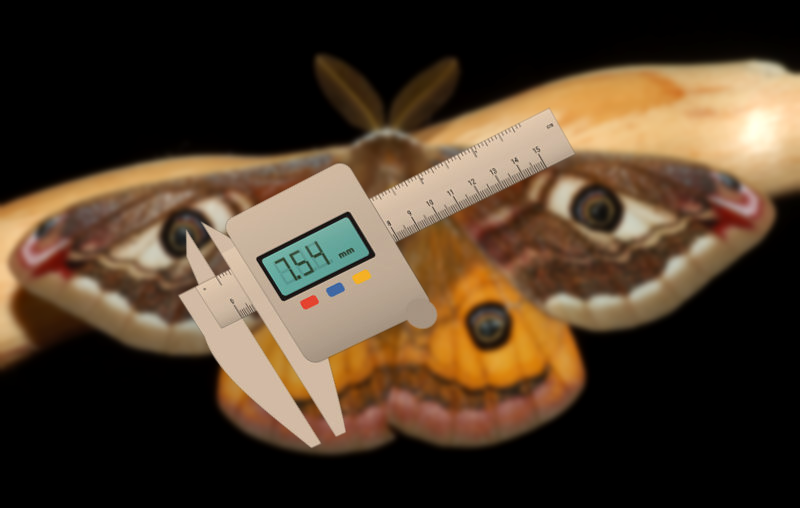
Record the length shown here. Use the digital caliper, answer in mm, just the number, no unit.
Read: 7.54
